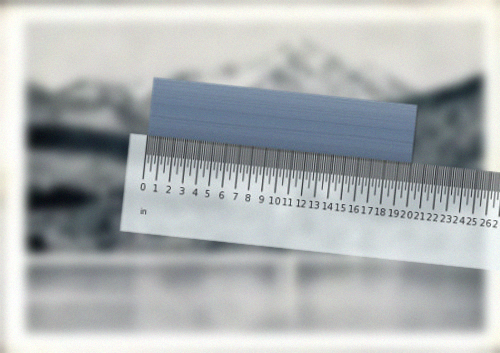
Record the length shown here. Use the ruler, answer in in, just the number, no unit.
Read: 20
